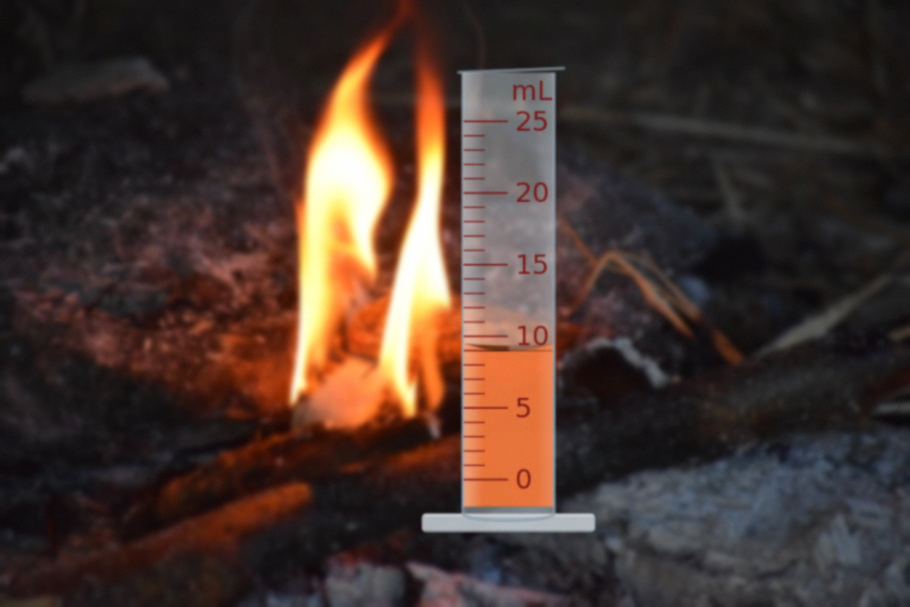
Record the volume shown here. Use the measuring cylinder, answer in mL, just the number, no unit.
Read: 9
